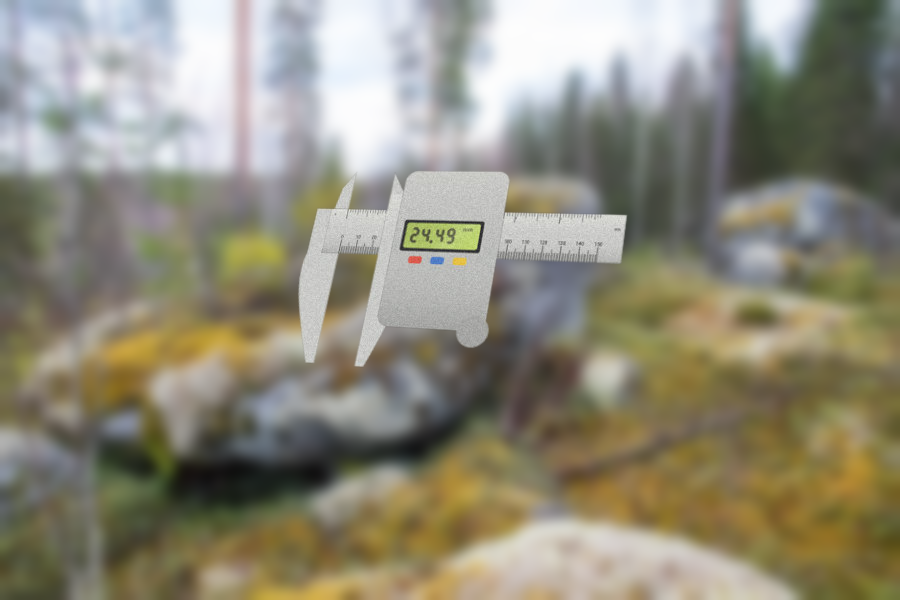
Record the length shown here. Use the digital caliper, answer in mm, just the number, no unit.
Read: 24.49
